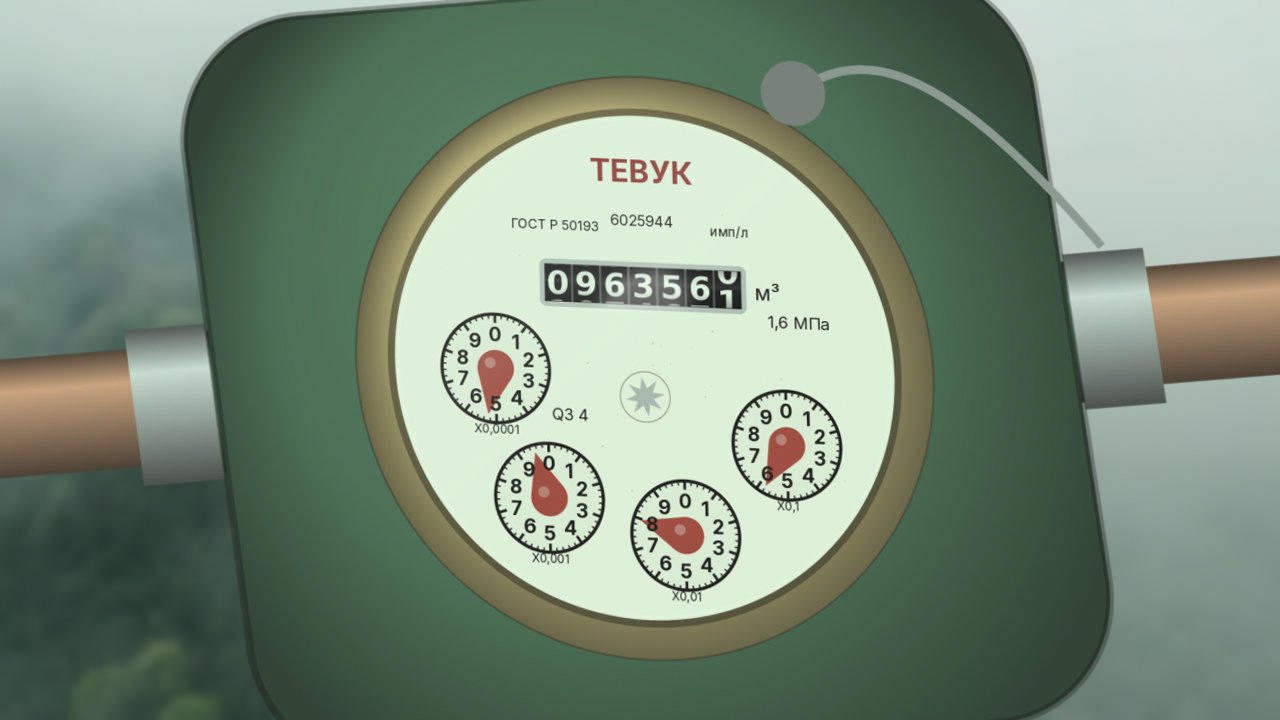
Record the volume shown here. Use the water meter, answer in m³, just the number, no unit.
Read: 963560.5795
